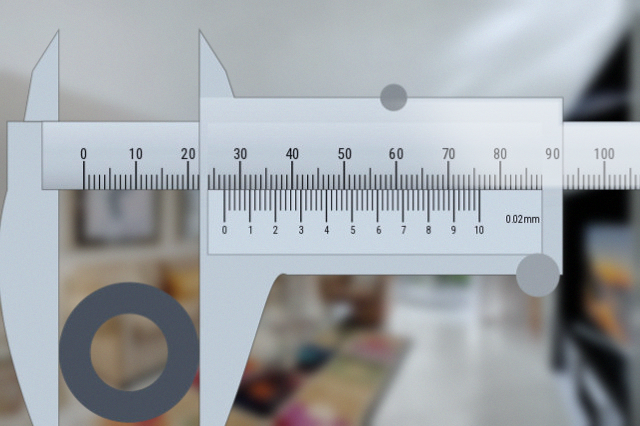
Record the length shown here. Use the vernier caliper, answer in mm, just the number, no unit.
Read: 27.0
